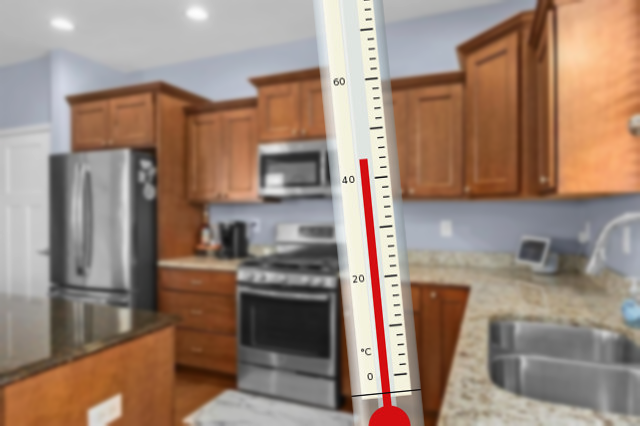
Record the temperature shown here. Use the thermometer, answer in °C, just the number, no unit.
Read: 44
